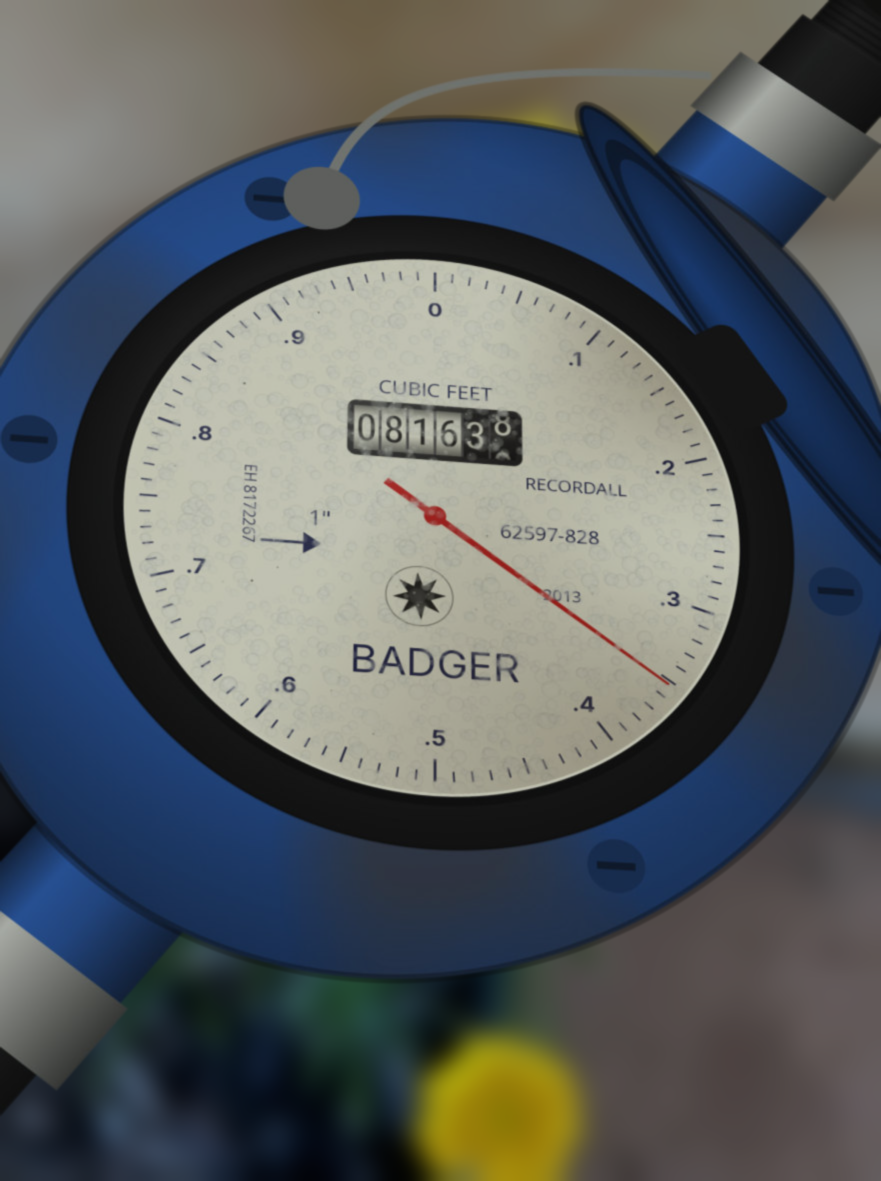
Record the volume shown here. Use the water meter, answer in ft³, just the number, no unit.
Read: 81638.35
